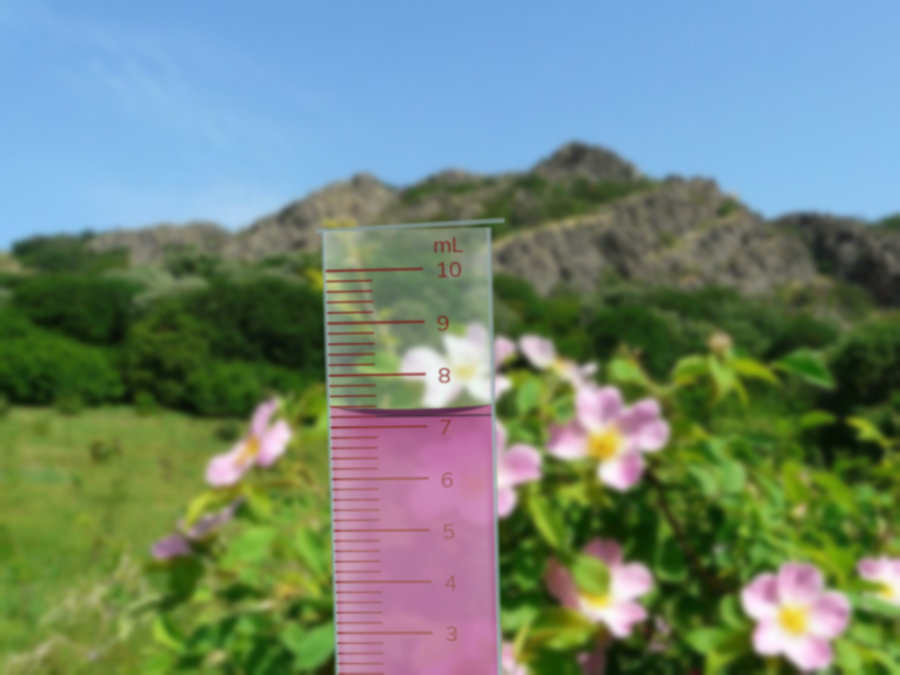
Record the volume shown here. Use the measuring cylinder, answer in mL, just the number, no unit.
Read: 7.2
